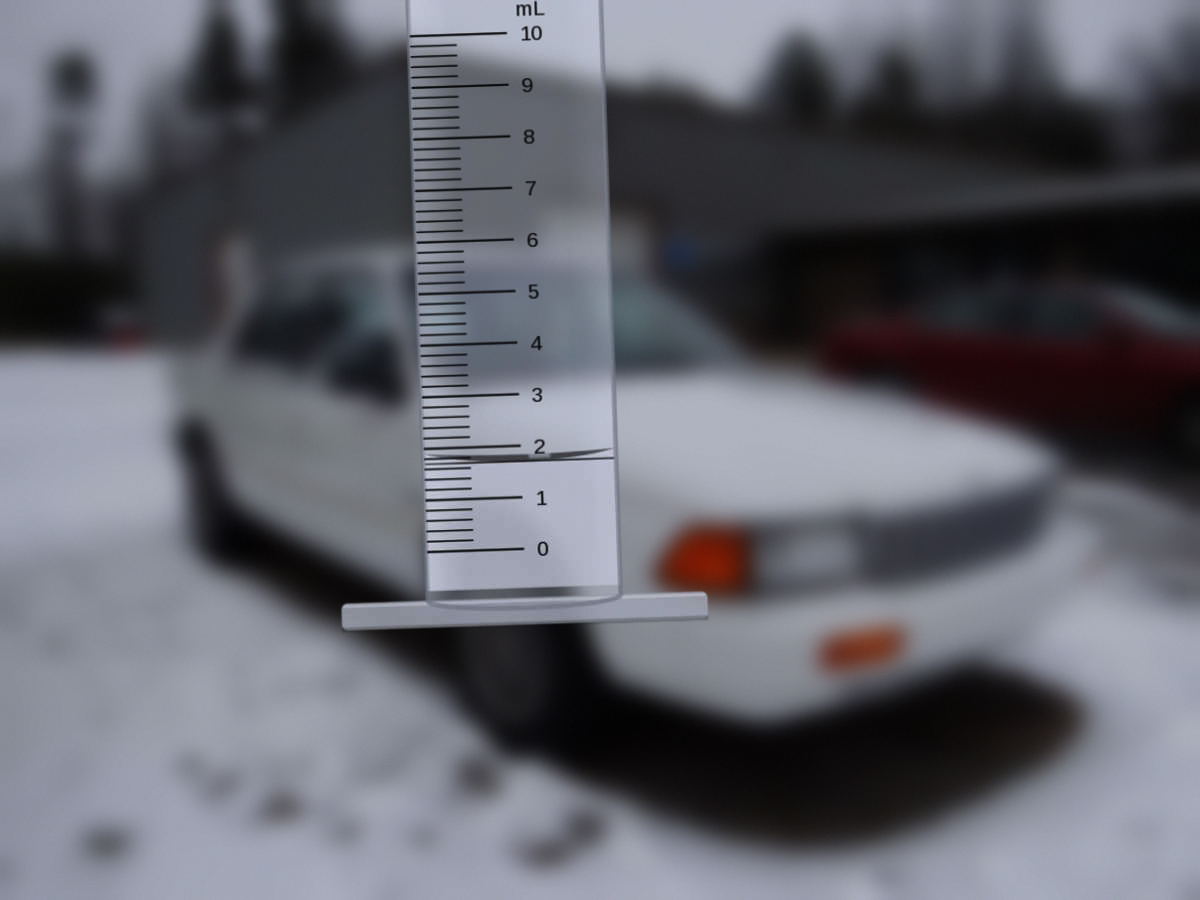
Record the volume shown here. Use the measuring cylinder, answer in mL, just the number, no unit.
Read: 1.7
